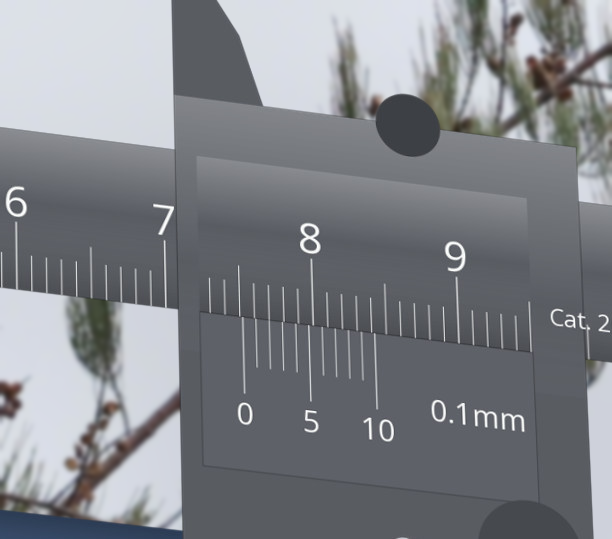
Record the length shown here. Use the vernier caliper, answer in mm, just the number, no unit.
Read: 75.2
